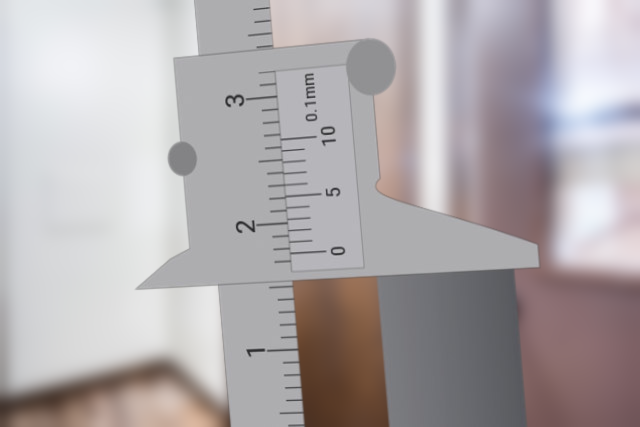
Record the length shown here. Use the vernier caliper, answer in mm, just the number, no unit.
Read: 17.6
